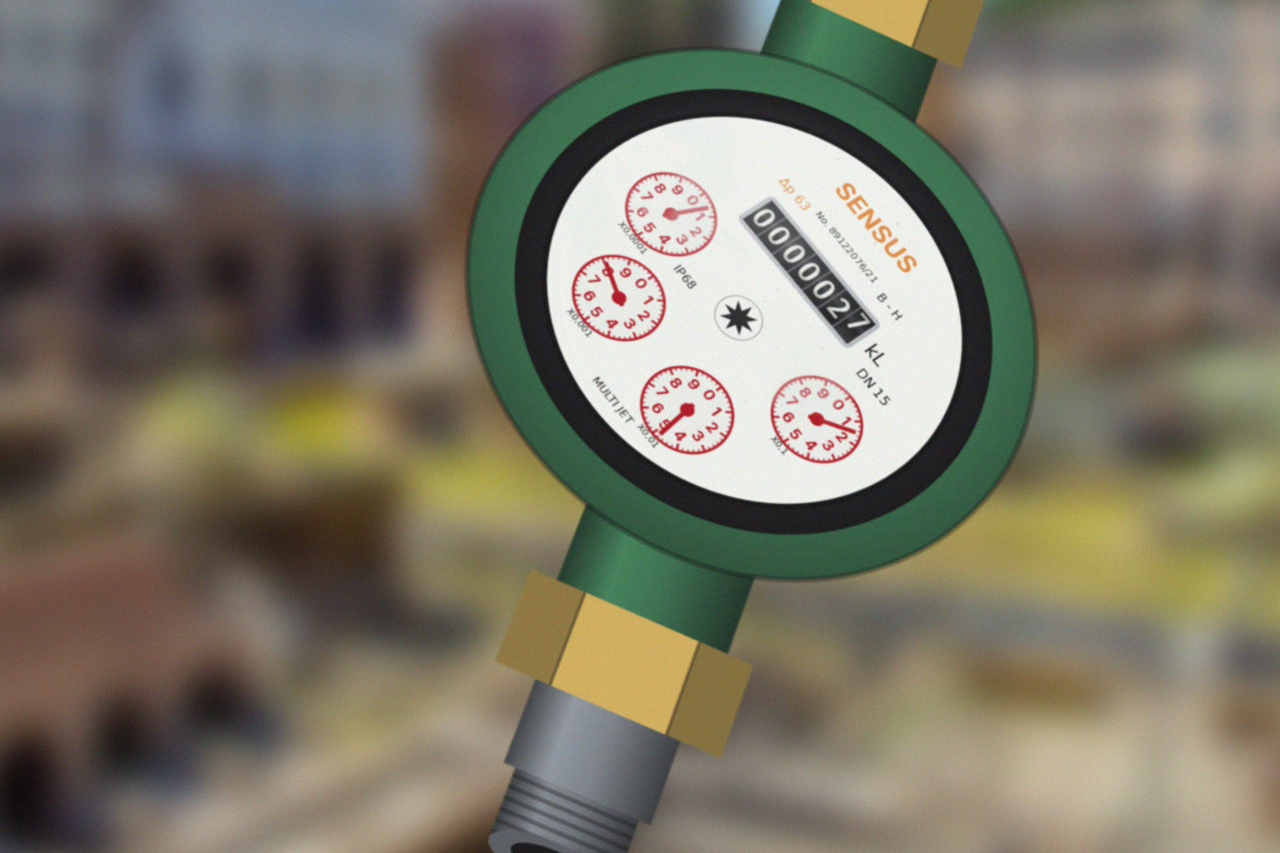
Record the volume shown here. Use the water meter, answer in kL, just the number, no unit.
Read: 27.1480
